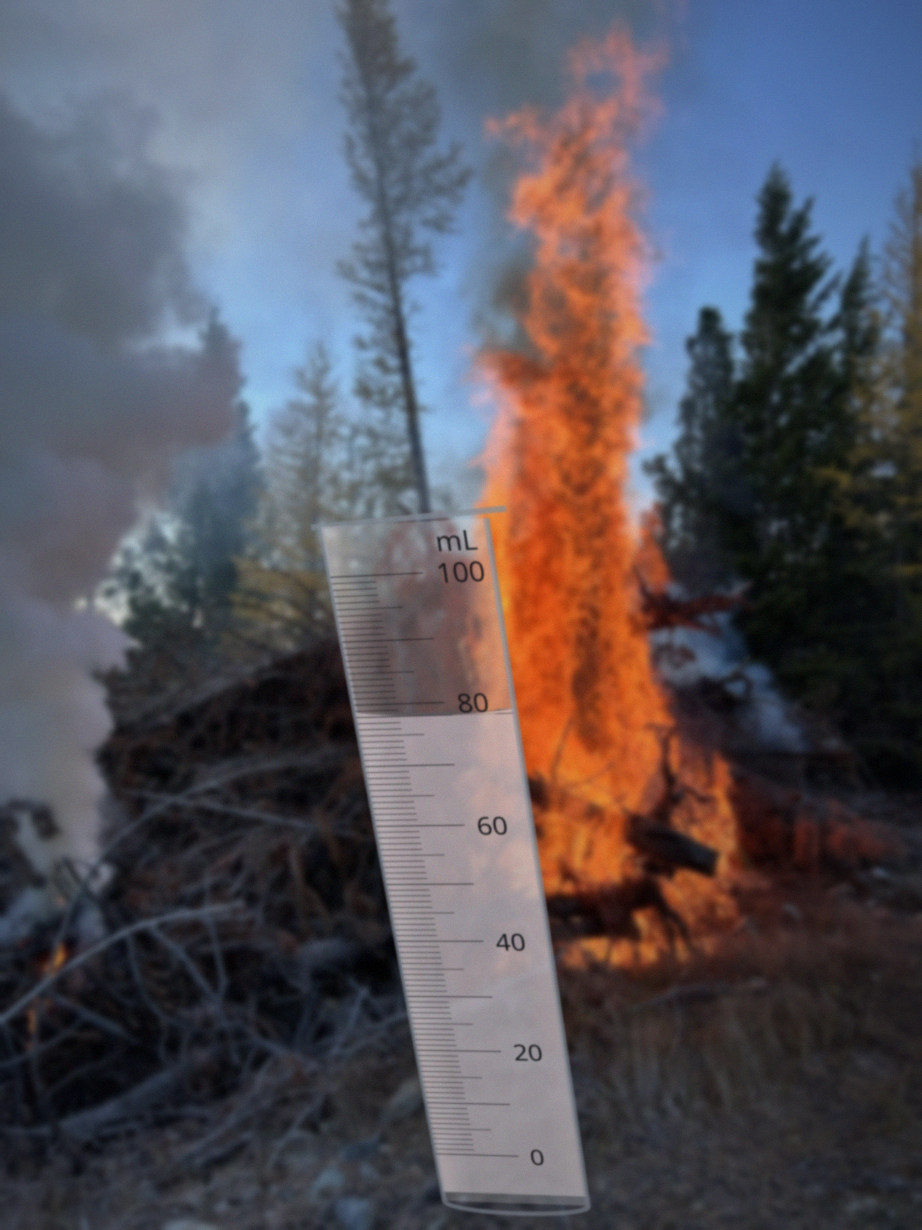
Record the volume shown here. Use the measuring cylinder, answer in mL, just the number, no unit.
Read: 78
